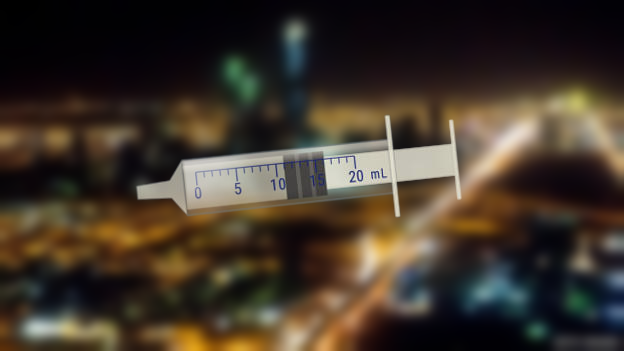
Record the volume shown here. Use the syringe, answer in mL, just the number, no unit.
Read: 11
